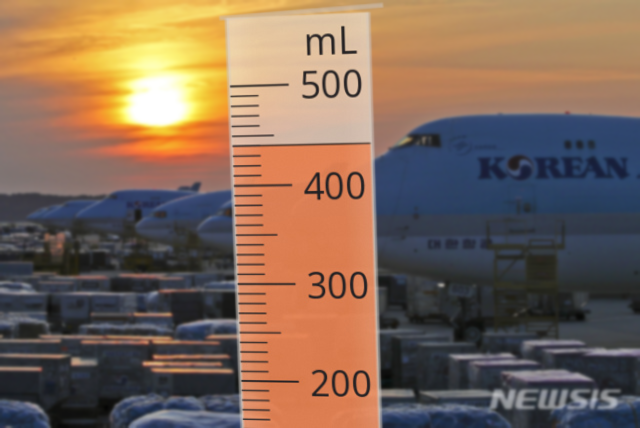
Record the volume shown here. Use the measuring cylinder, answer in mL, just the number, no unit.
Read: 440
